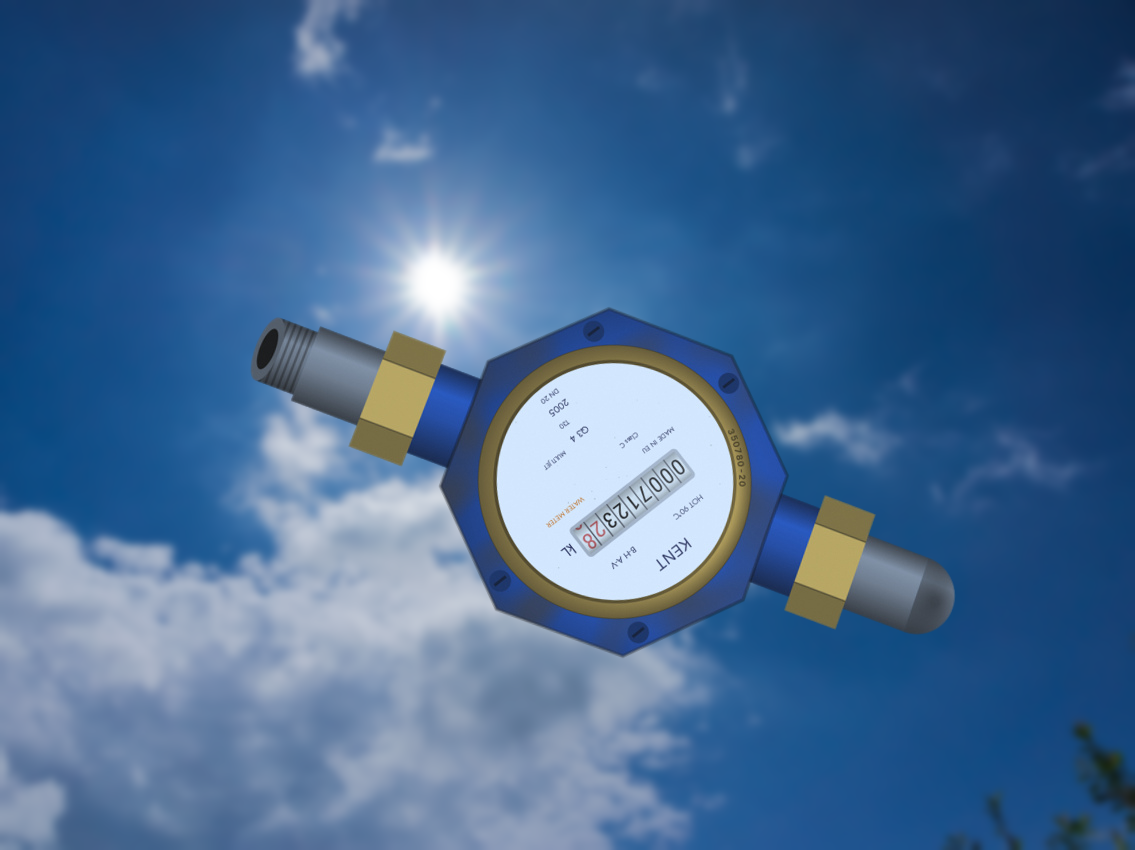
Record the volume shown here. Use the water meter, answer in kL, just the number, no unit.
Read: 7123.28
